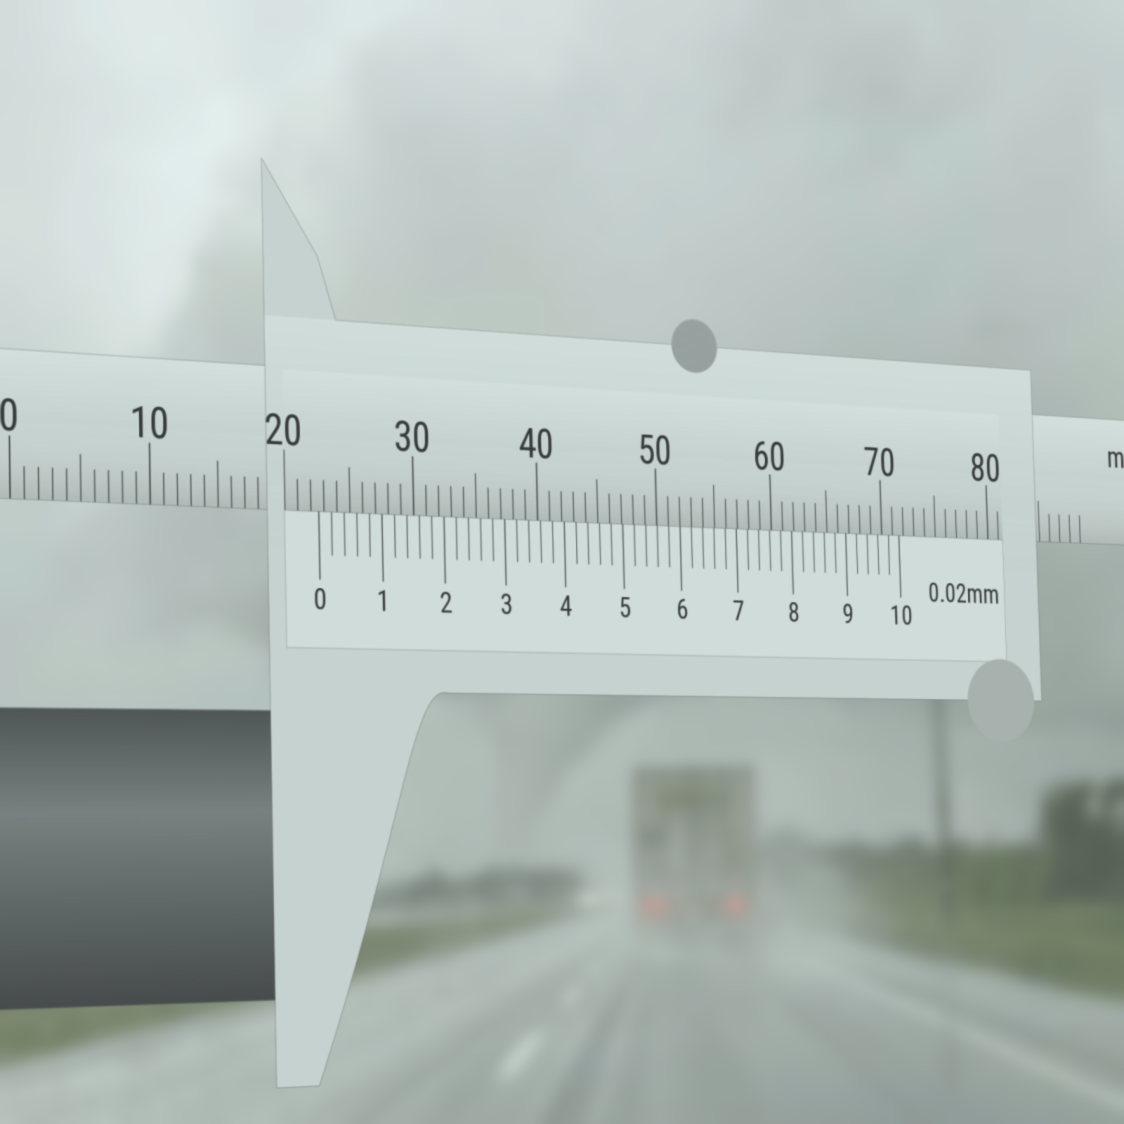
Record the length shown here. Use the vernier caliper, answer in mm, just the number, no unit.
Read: 22.6
